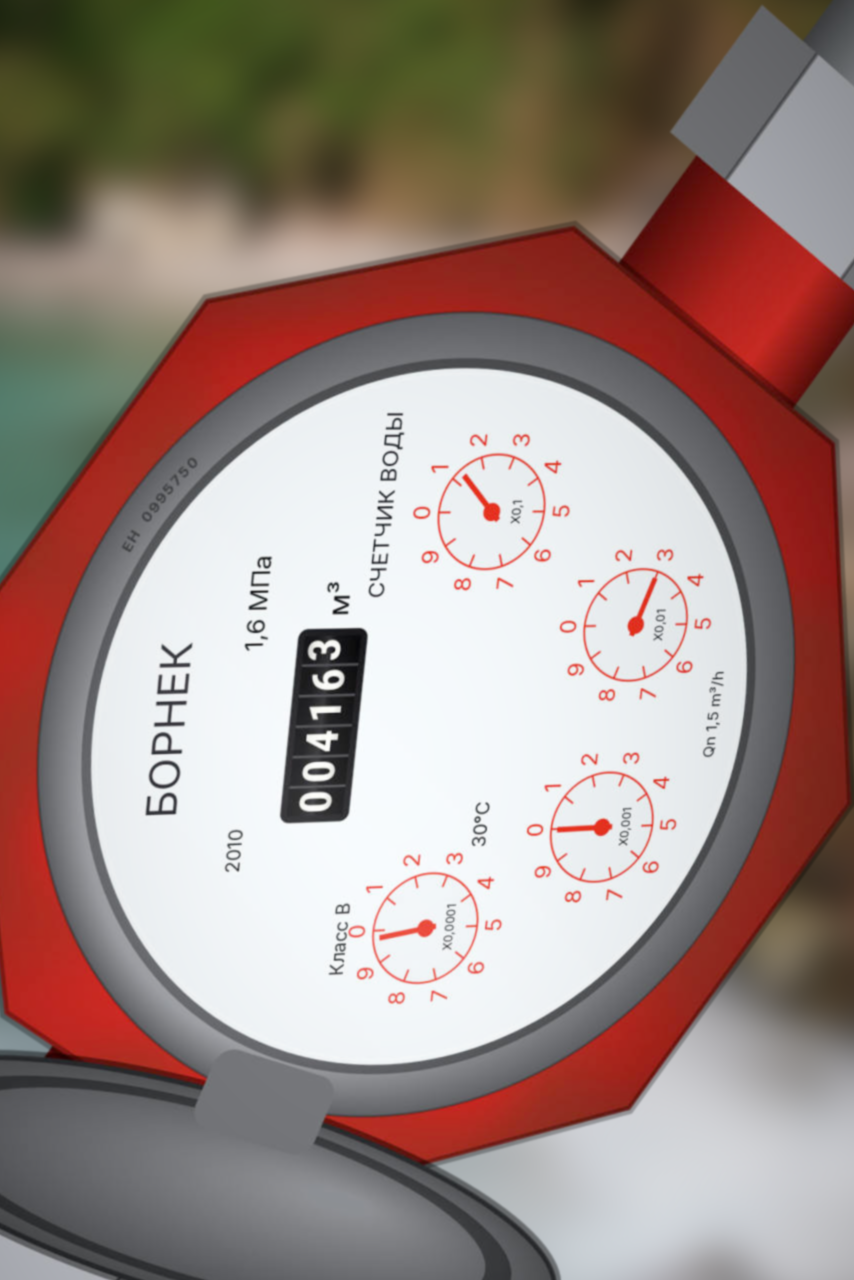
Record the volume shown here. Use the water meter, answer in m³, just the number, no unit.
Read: 4163.1299
